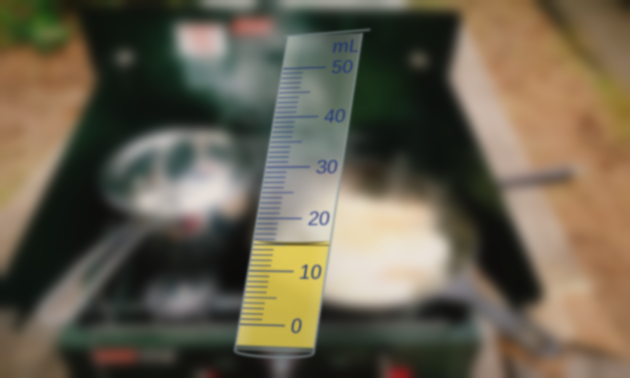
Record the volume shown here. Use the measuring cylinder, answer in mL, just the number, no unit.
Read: 15
